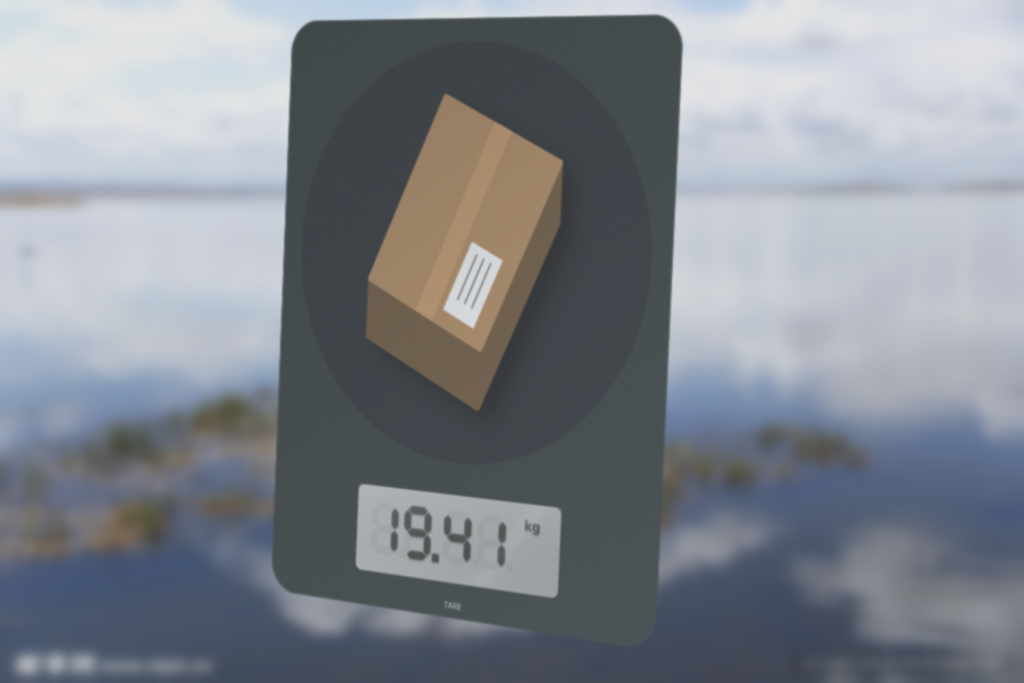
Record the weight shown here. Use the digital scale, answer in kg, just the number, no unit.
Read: 19.41
